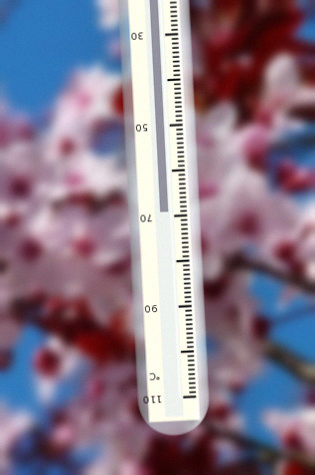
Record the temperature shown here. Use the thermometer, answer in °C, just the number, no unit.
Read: 69
